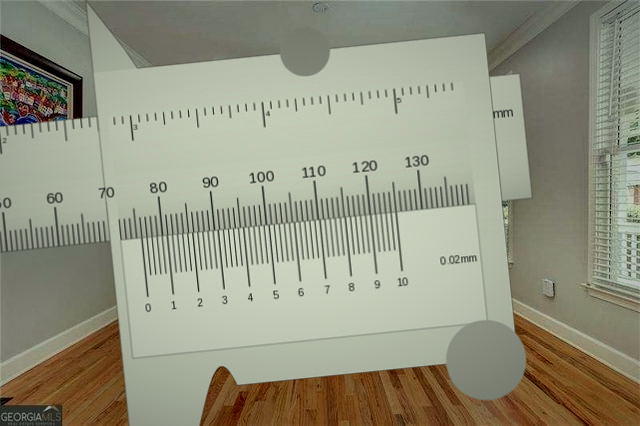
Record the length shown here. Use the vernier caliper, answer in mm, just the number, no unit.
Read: 76.0
